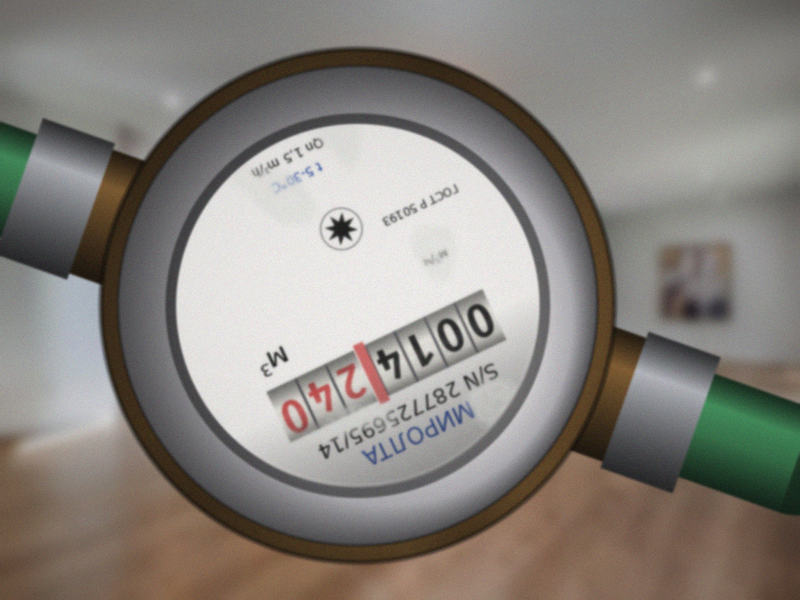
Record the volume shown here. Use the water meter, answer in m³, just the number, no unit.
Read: 14.240
